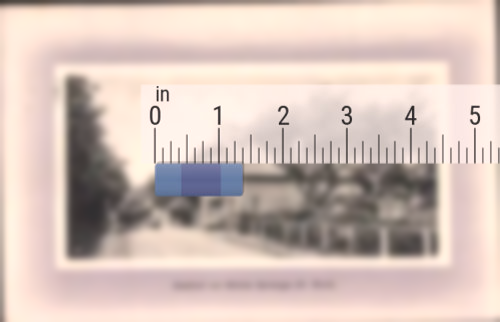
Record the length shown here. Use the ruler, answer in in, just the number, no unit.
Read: 1.375
